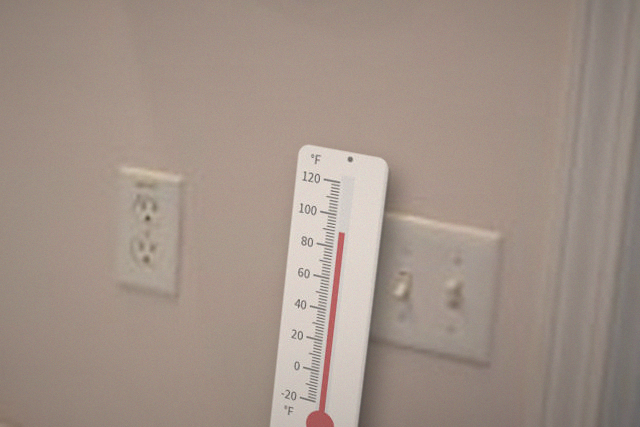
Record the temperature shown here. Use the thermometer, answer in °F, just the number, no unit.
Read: 90
